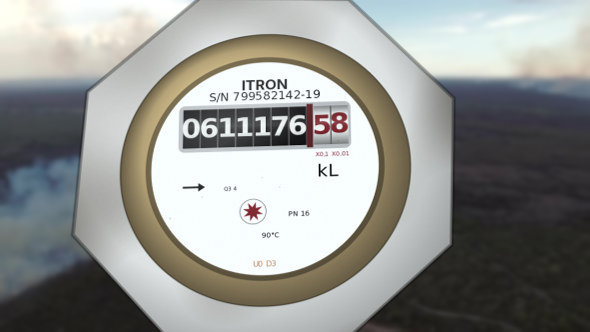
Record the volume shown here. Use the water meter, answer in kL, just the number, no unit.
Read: 611176.58
